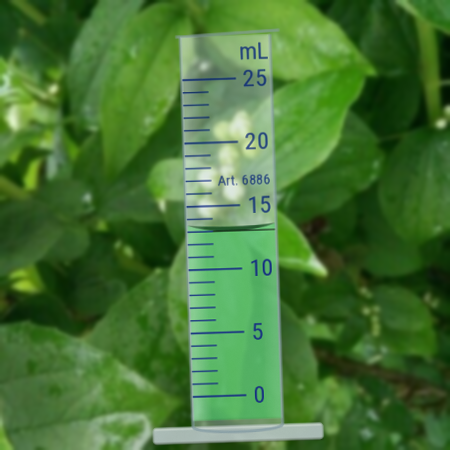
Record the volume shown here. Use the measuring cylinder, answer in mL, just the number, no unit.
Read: 13
